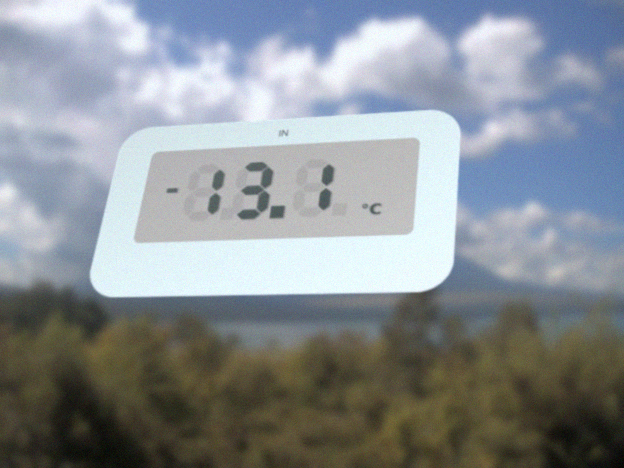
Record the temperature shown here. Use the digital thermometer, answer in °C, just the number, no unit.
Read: -13.1
